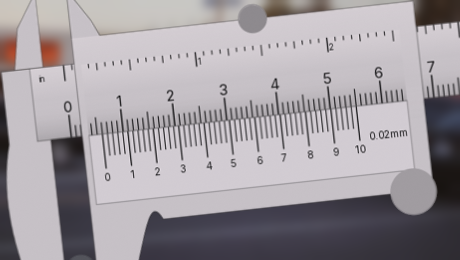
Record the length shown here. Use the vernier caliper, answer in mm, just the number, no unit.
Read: 6.0
